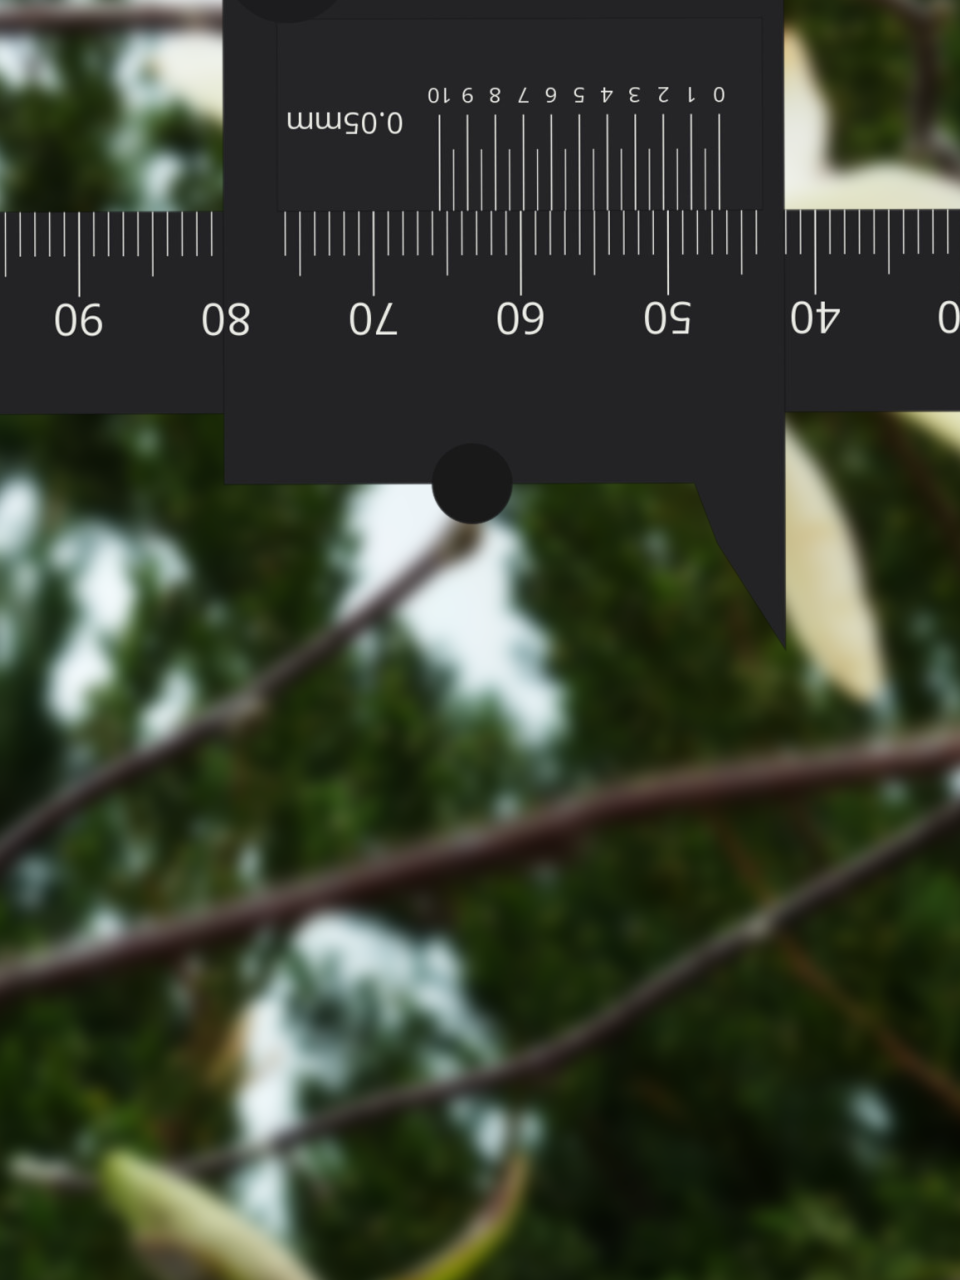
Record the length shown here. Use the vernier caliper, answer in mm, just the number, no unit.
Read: 46.5
